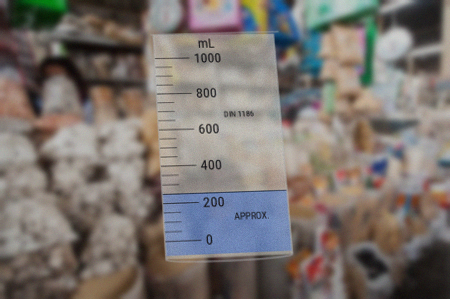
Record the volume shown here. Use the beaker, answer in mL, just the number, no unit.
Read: 250
